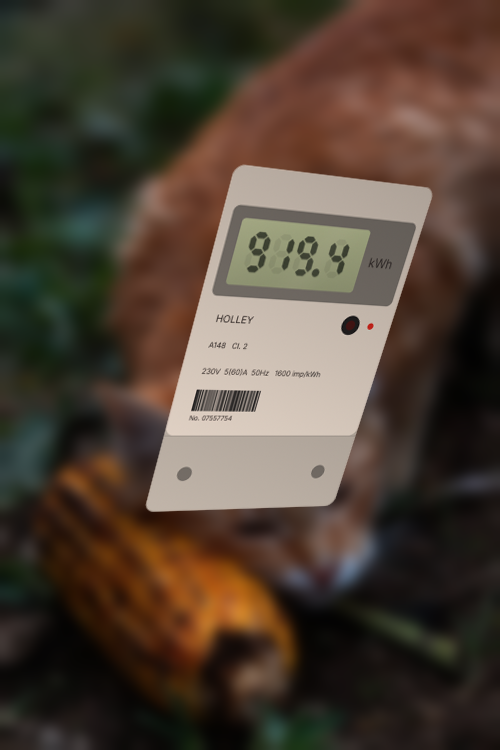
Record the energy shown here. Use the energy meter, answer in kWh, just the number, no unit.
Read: 919.4
